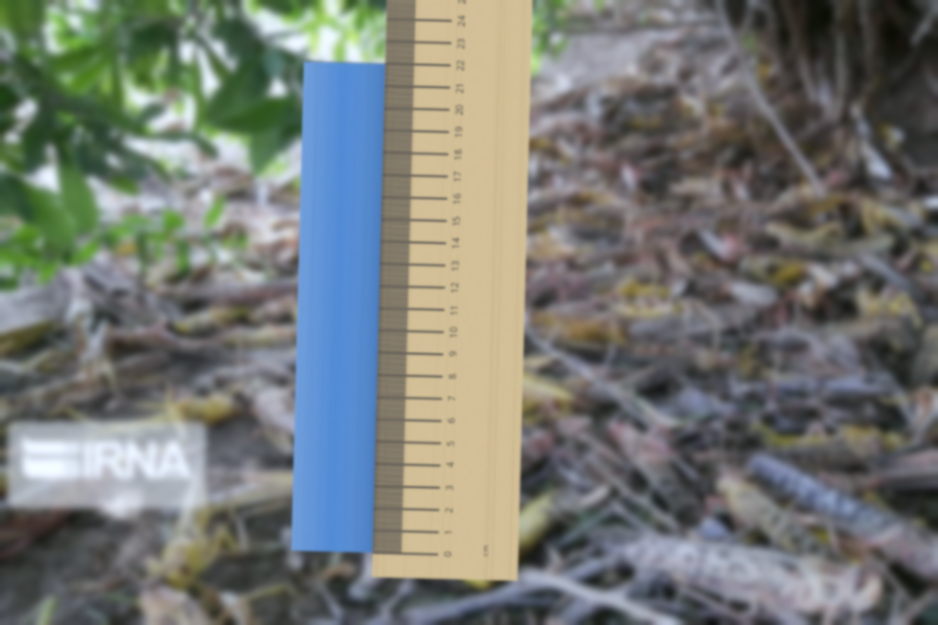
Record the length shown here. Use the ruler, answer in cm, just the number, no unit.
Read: 22
